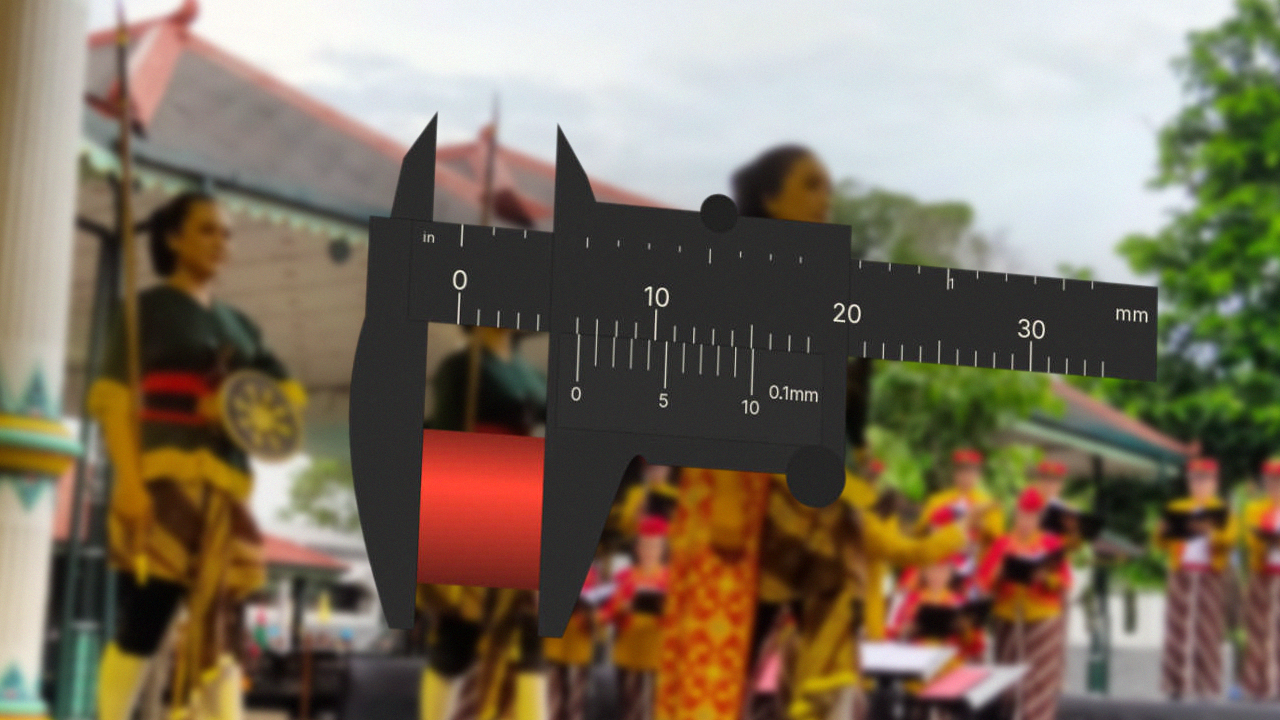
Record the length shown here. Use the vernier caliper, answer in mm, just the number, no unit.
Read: 6.1
